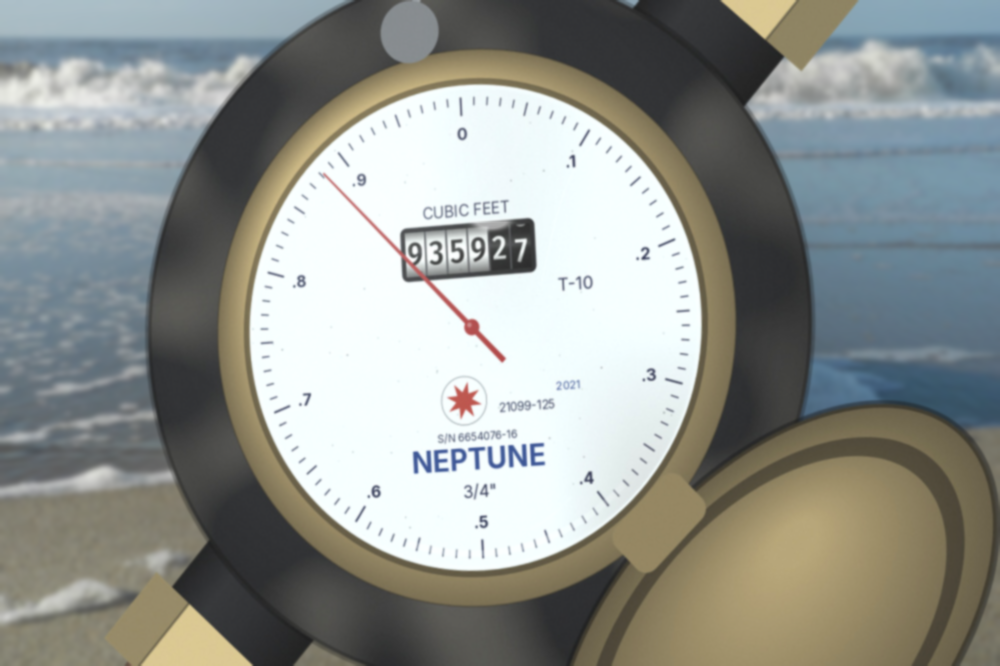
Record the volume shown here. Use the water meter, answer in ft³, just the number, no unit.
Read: 935926.88
